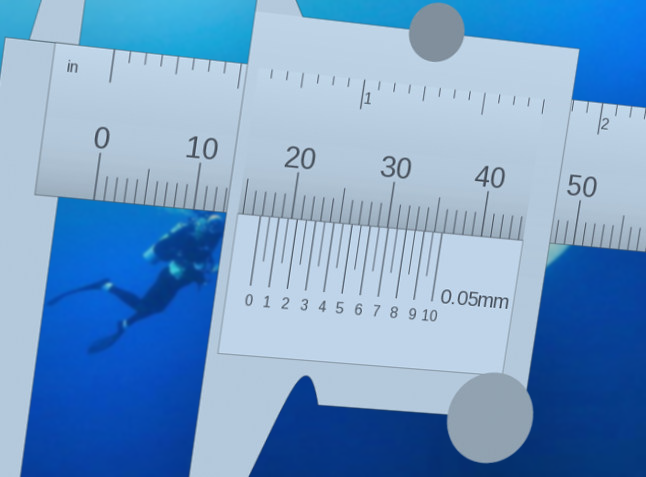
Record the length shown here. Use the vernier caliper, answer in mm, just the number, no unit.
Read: 16.8
